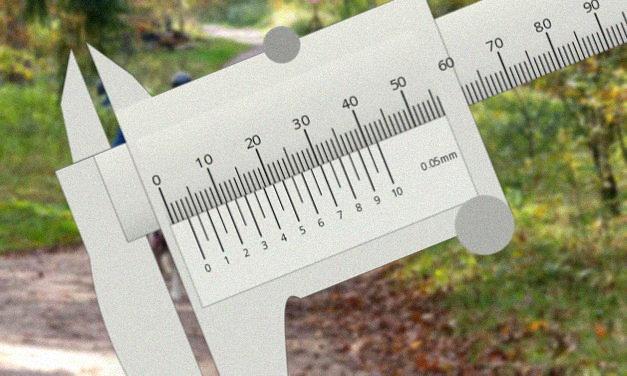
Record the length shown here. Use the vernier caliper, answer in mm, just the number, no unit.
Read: 3.0
